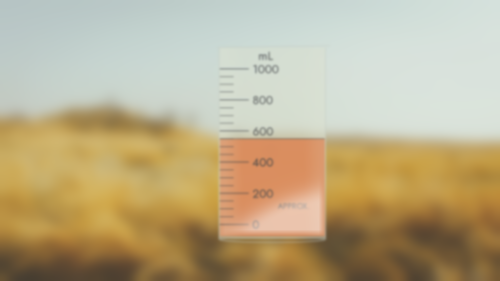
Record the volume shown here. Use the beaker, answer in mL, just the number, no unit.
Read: 550
